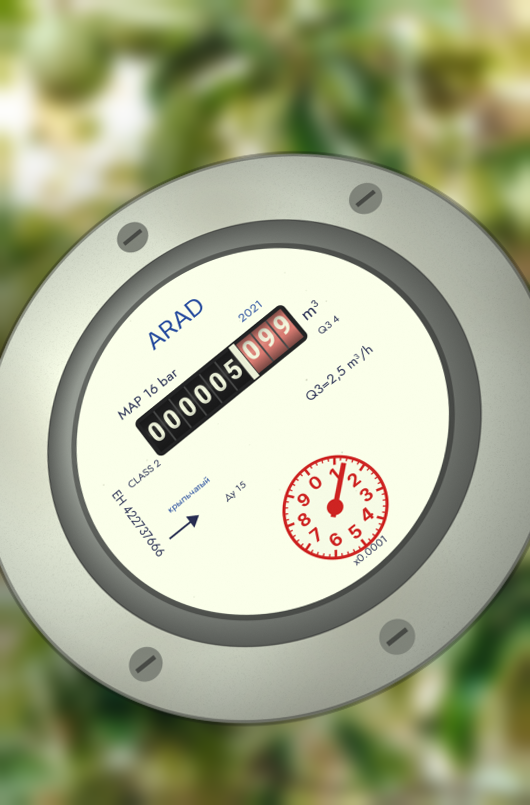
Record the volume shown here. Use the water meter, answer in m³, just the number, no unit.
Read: 5.0991
